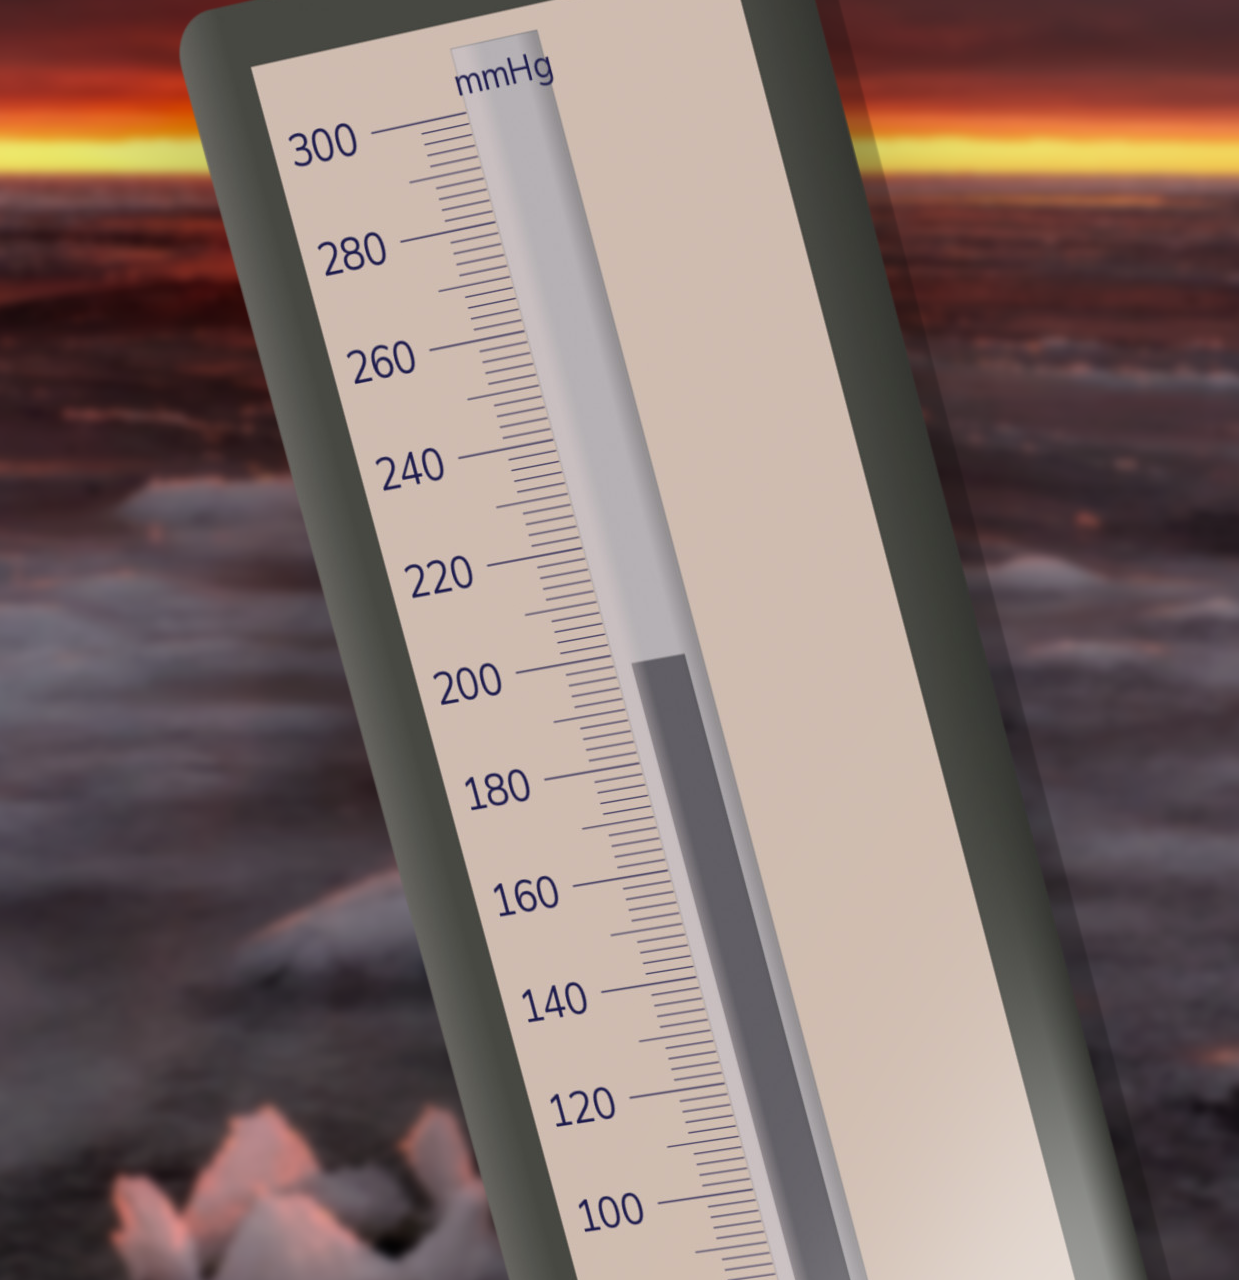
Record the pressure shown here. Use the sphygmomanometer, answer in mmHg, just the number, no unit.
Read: 198
